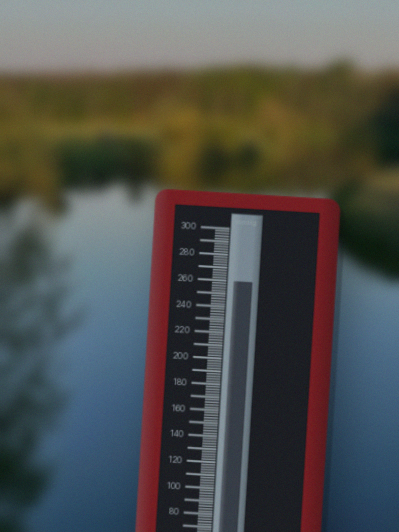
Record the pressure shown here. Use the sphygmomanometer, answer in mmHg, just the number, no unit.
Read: 260
